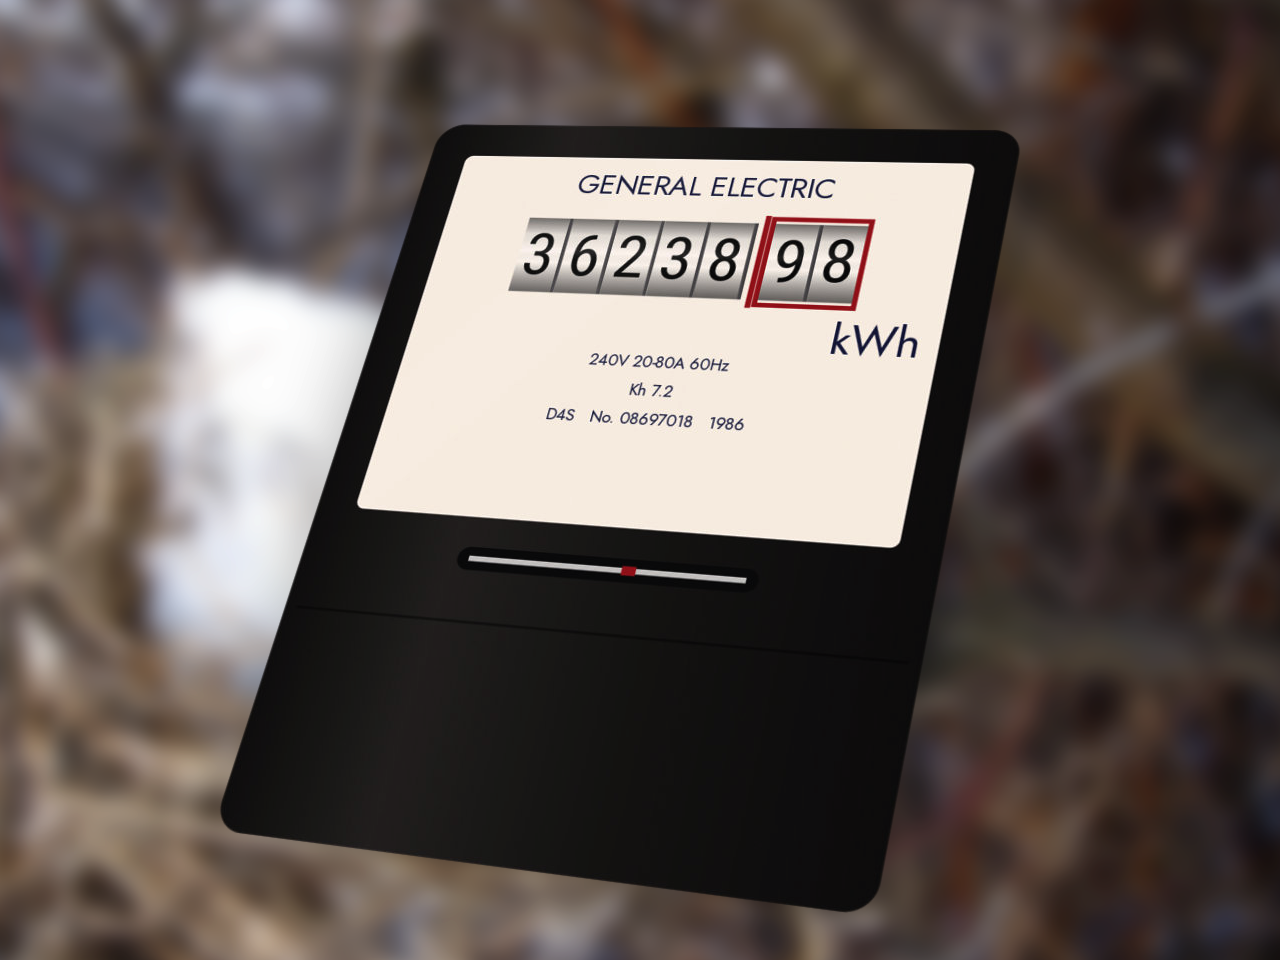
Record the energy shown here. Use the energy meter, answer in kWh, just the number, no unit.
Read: 36238.98
